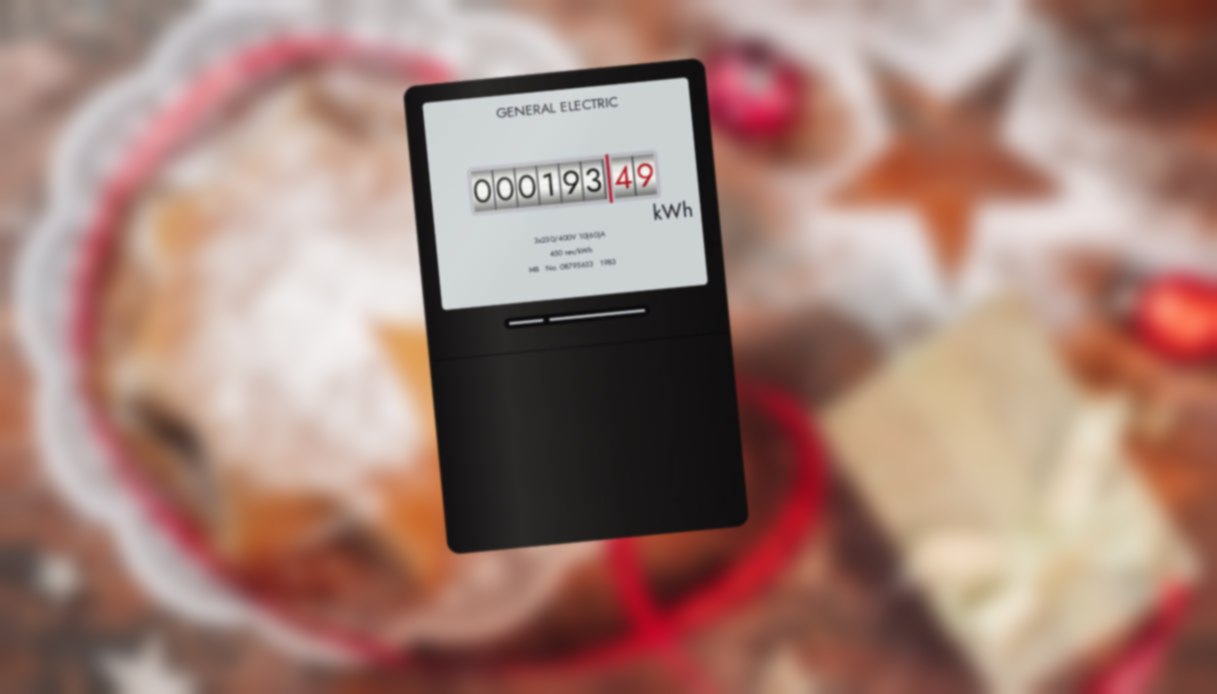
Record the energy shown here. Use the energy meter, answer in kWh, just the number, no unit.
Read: 193.49
